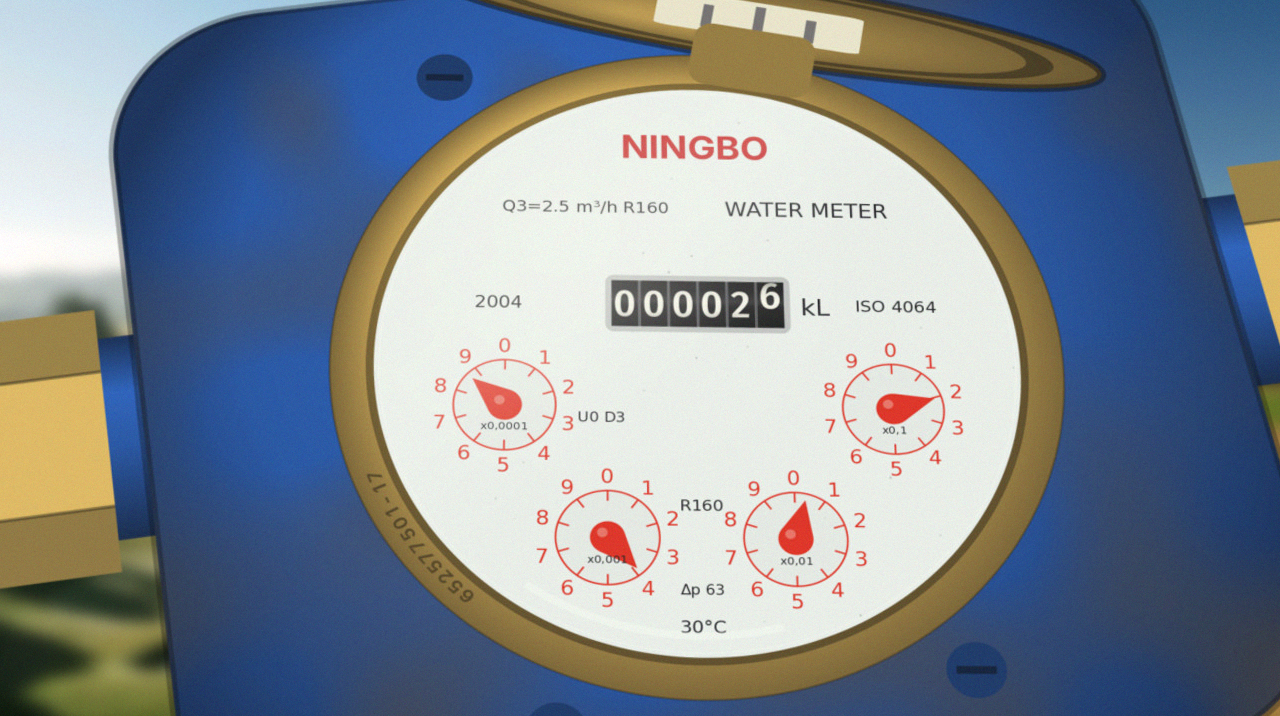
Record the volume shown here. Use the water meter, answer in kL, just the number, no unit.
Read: 26.2038
